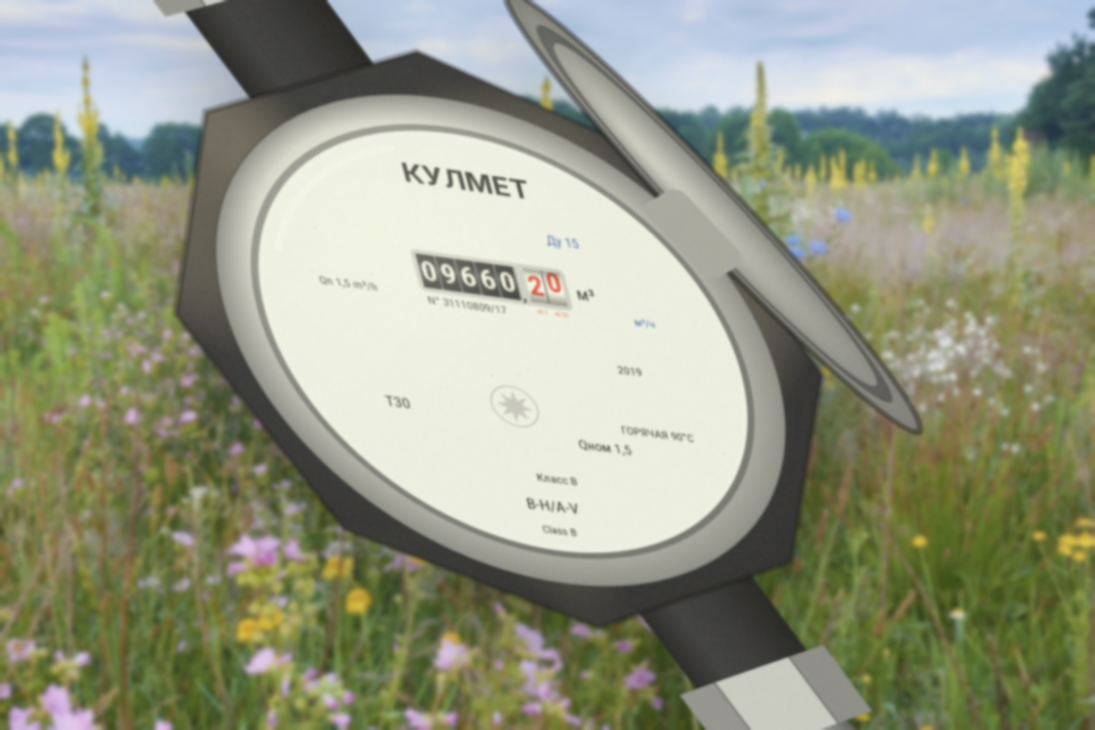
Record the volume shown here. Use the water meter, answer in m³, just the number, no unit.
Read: 9660.20
